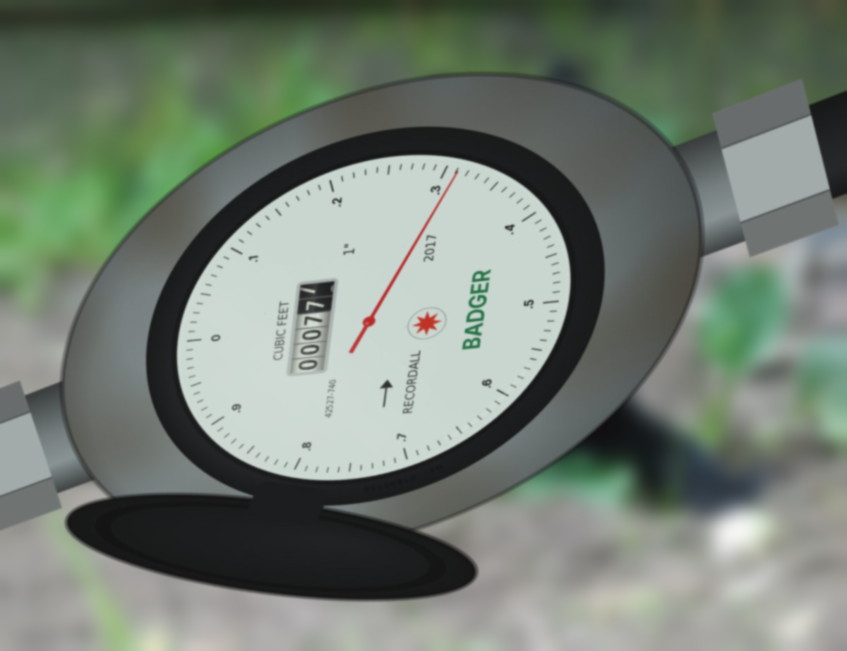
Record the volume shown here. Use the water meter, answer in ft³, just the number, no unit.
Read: 777.31
